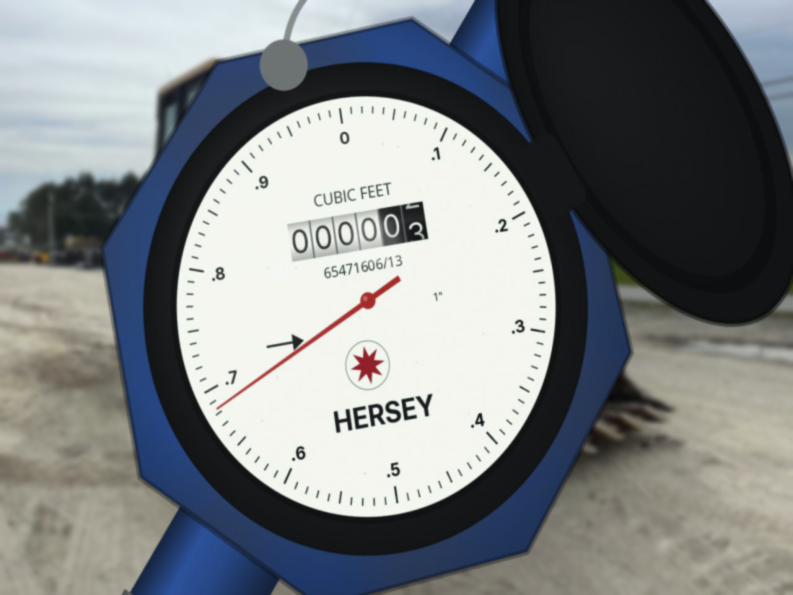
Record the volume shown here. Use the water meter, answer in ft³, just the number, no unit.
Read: 2.68
